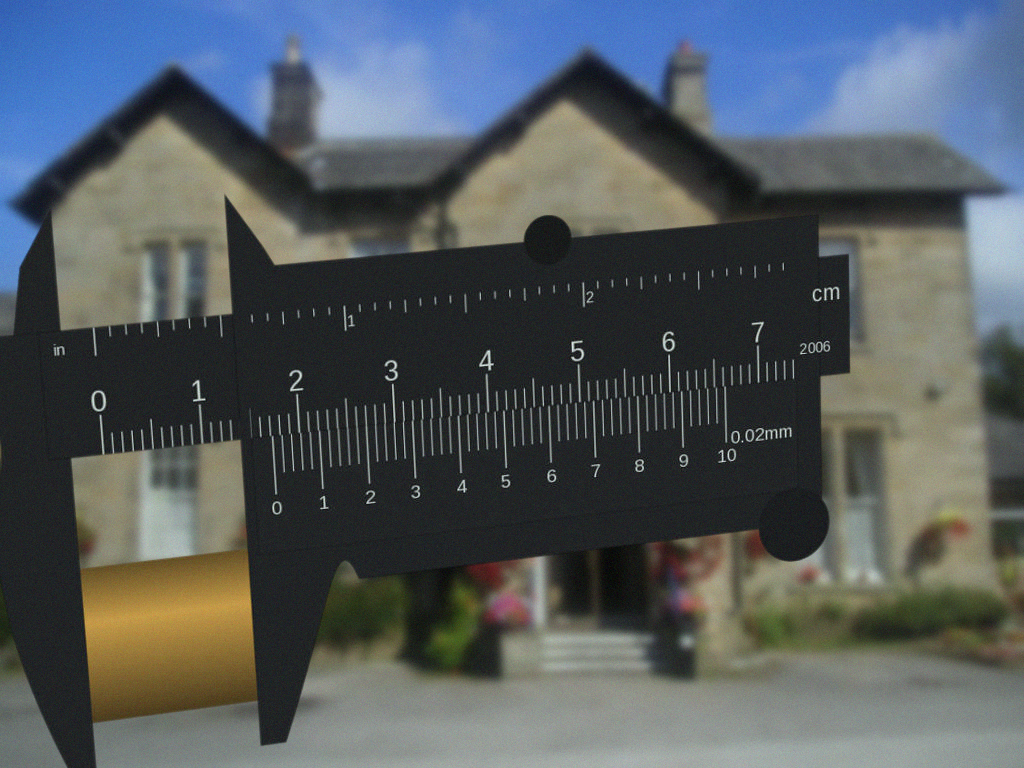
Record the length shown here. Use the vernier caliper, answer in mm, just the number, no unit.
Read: 17.2
